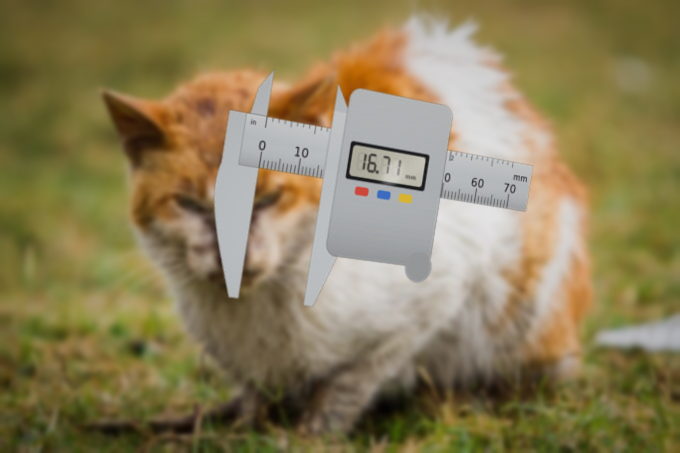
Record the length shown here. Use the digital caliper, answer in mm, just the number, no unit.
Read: 16.71
